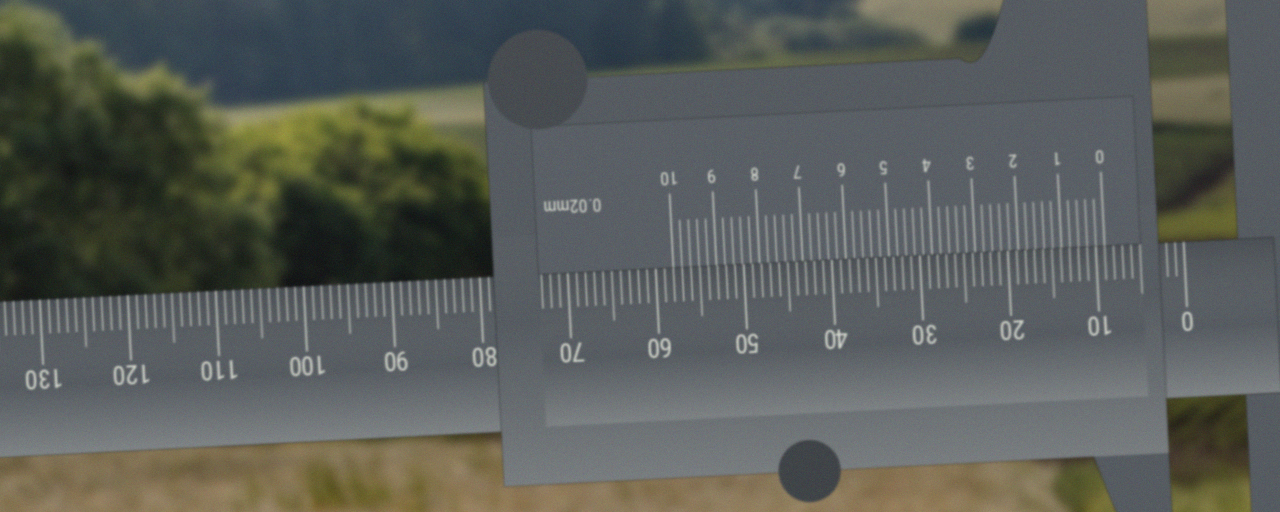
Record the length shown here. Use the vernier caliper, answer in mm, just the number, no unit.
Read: 9.0
